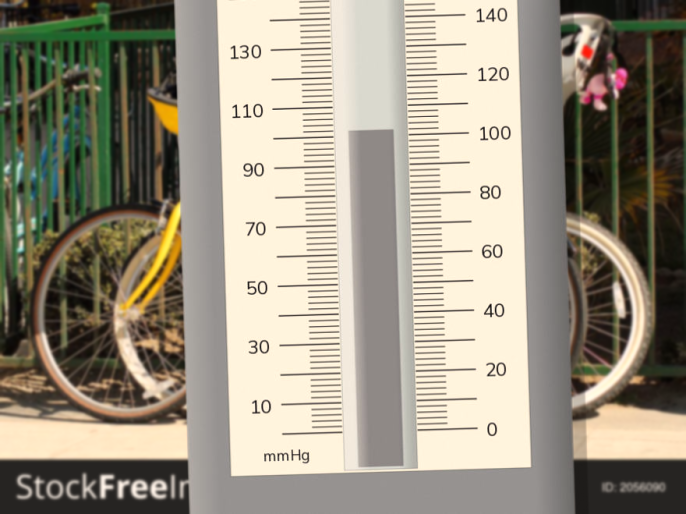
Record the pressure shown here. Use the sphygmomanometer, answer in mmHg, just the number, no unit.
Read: 102
